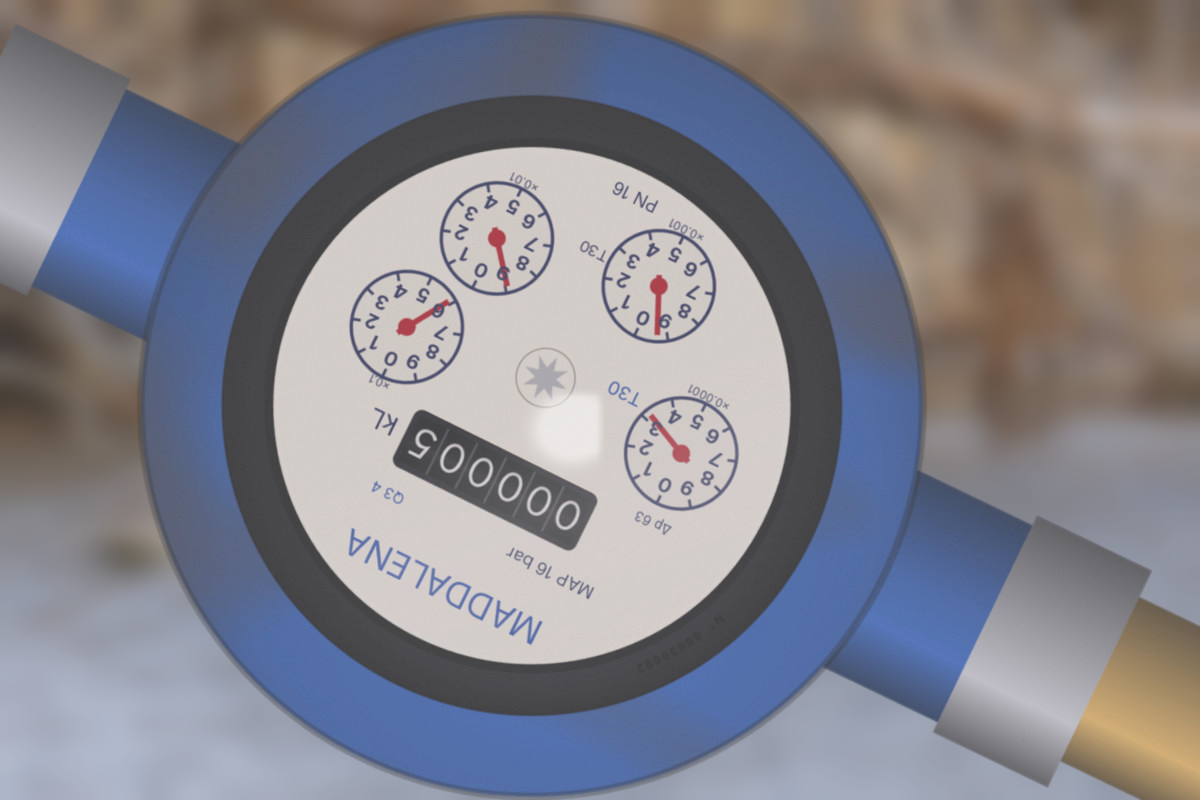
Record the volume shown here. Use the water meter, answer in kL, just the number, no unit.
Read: 5.5893
